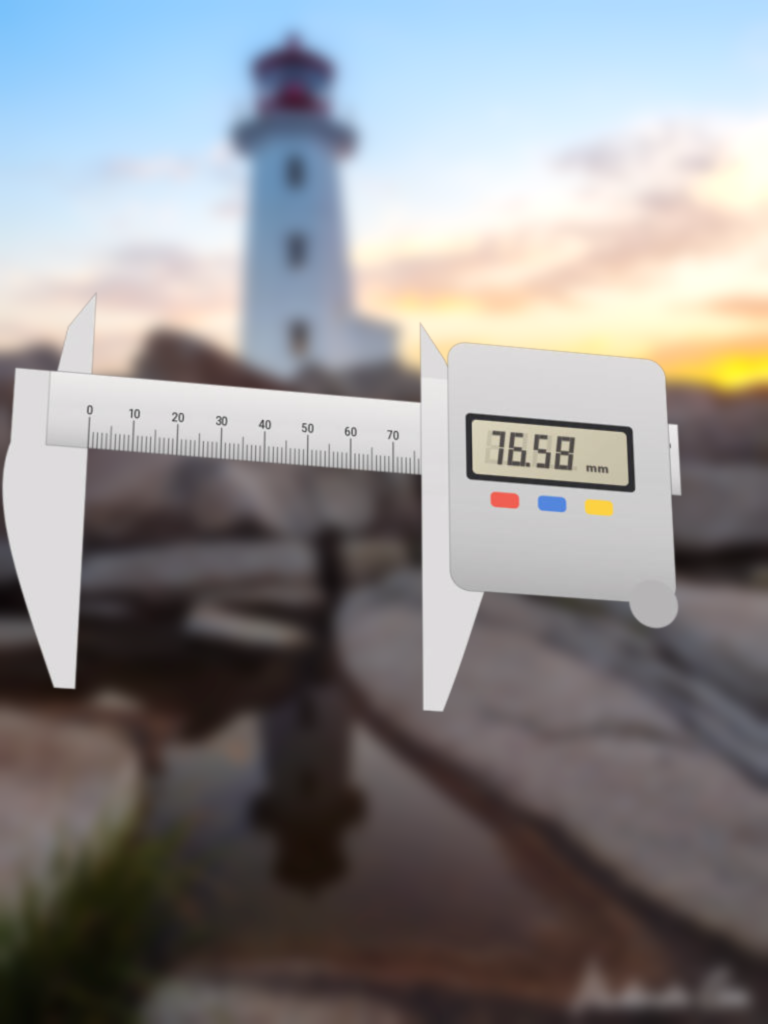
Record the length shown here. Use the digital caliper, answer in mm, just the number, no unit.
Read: 76.58
